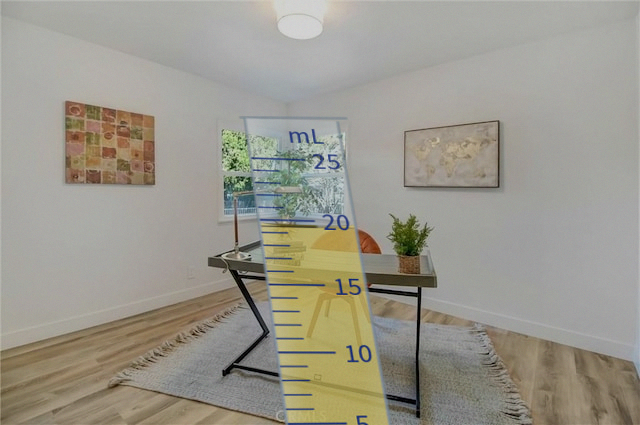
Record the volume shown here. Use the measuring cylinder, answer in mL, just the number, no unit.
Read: 19.5
